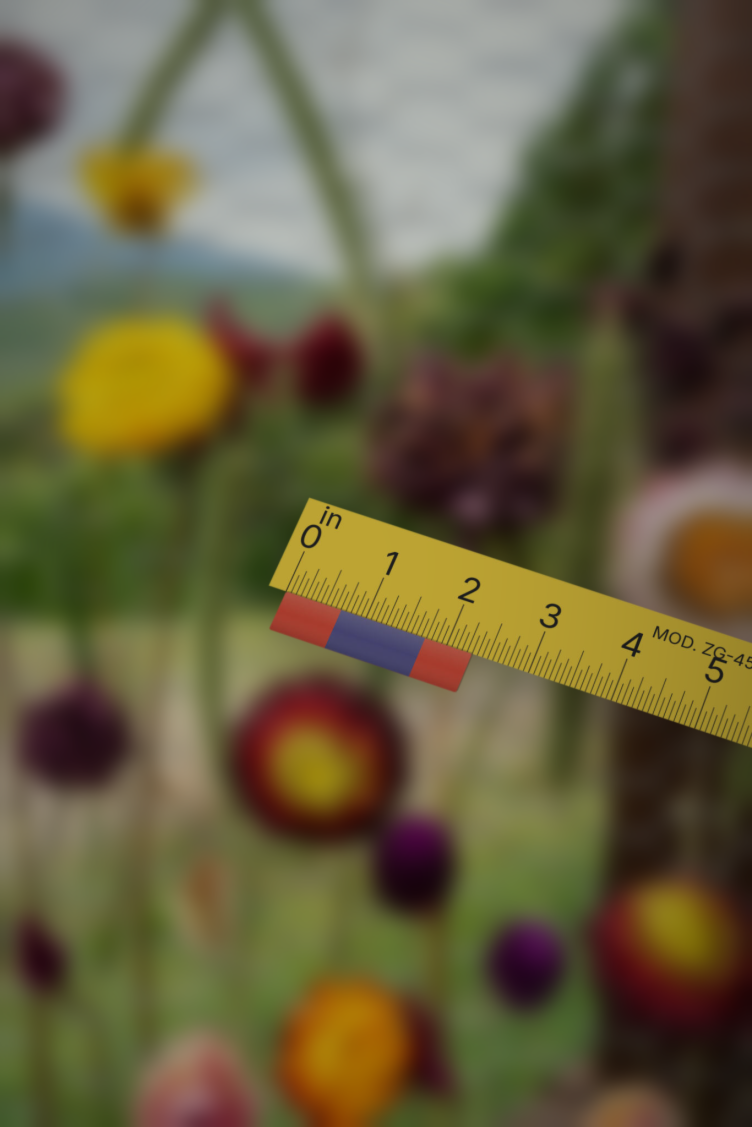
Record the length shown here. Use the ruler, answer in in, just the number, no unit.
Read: 2.3125
